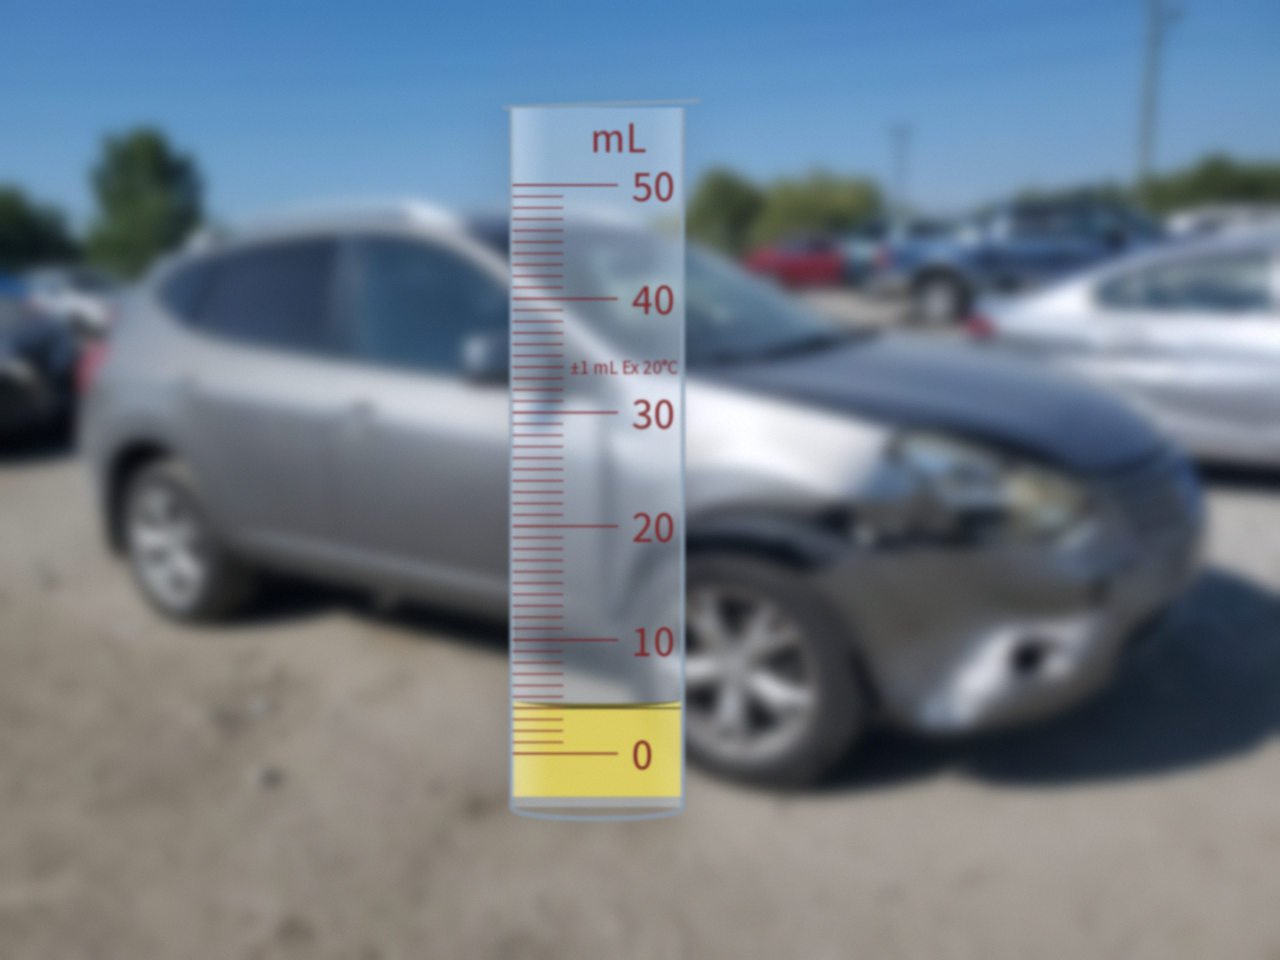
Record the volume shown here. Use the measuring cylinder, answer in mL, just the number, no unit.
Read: 4
